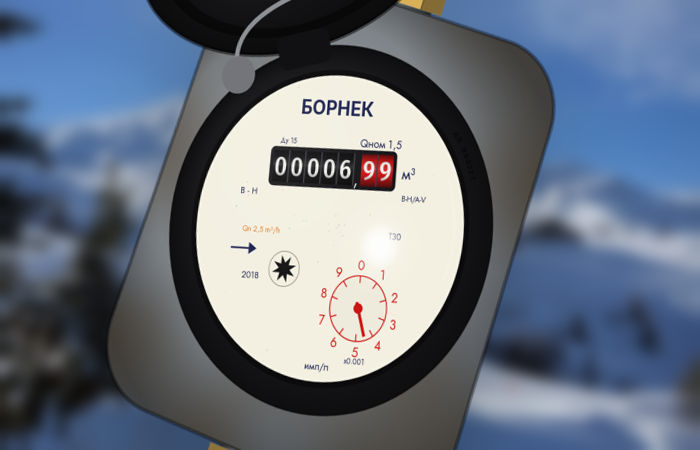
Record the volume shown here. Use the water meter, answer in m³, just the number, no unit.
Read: 6.994
